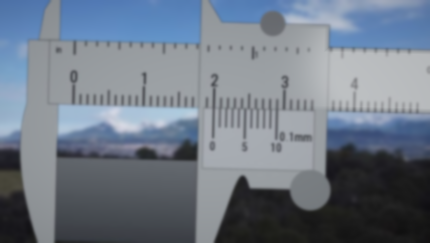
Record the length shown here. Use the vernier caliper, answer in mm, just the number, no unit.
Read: 20.0
